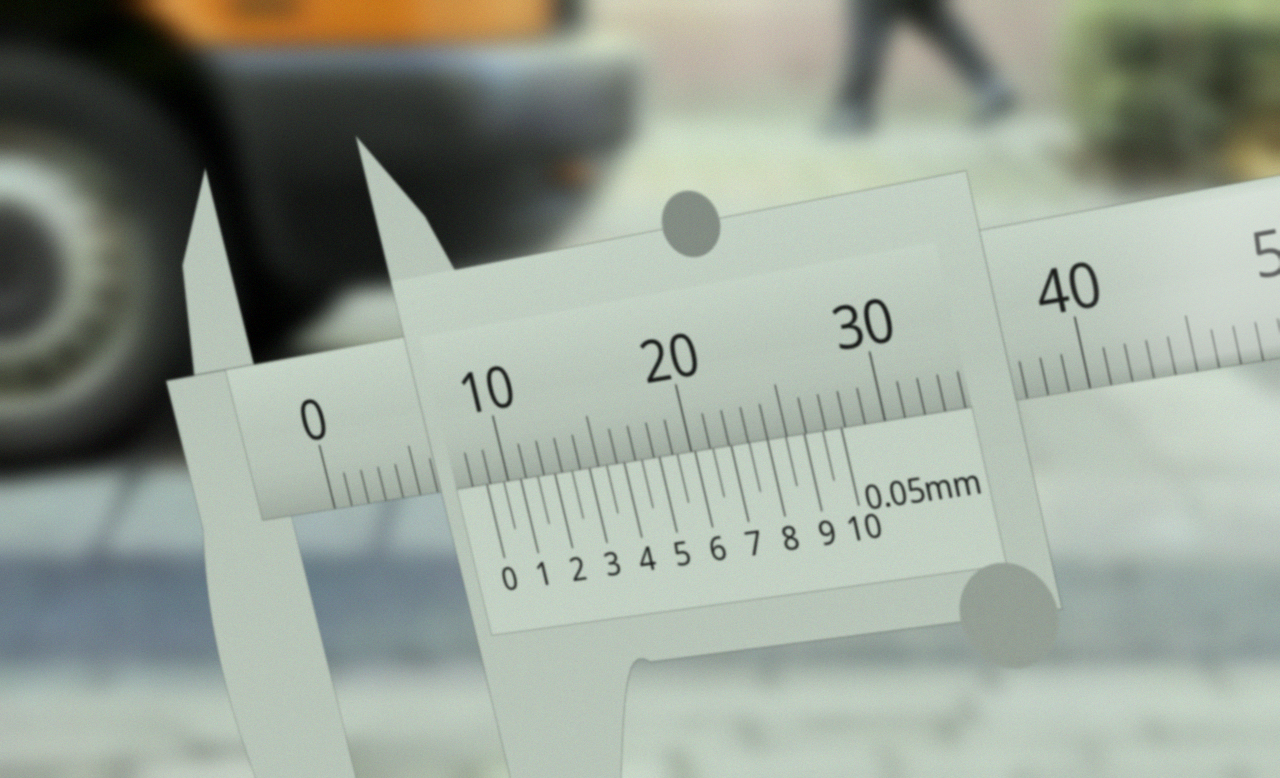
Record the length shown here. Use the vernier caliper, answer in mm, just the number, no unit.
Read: 8.8
